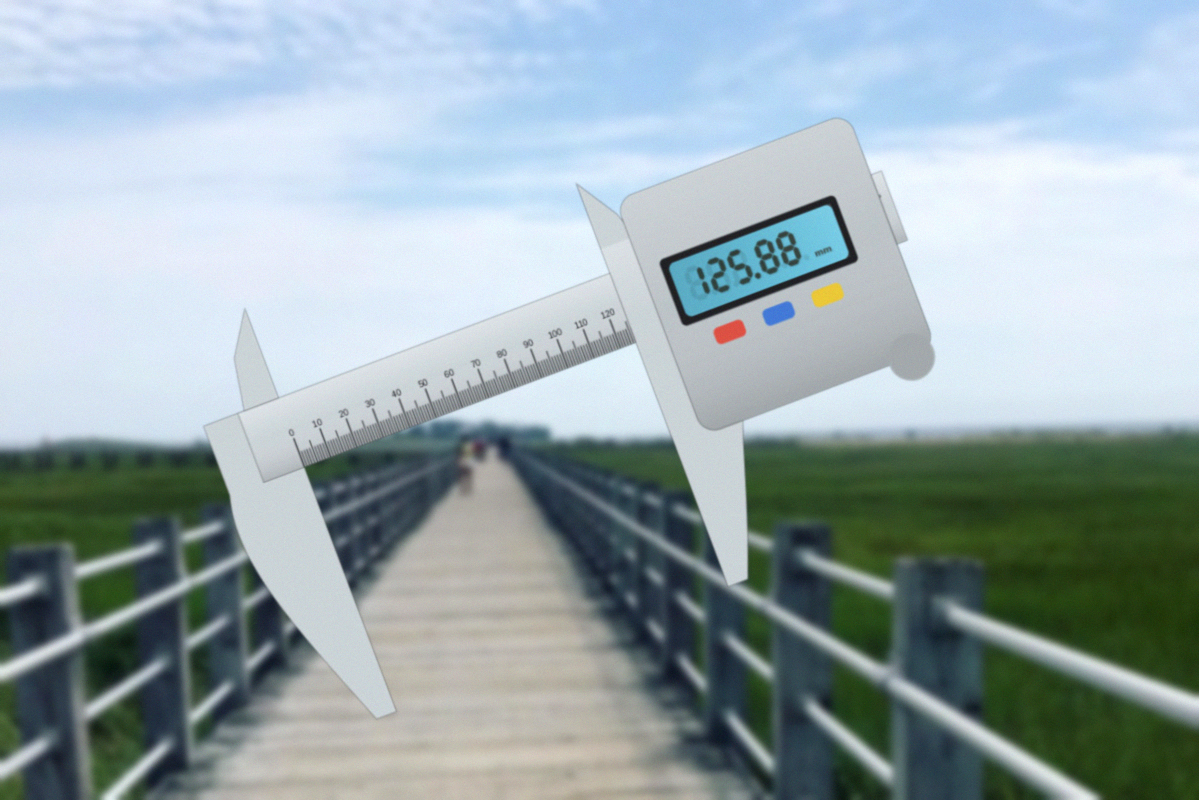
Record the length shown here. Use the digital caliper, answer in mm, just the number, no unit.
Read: 125.88
